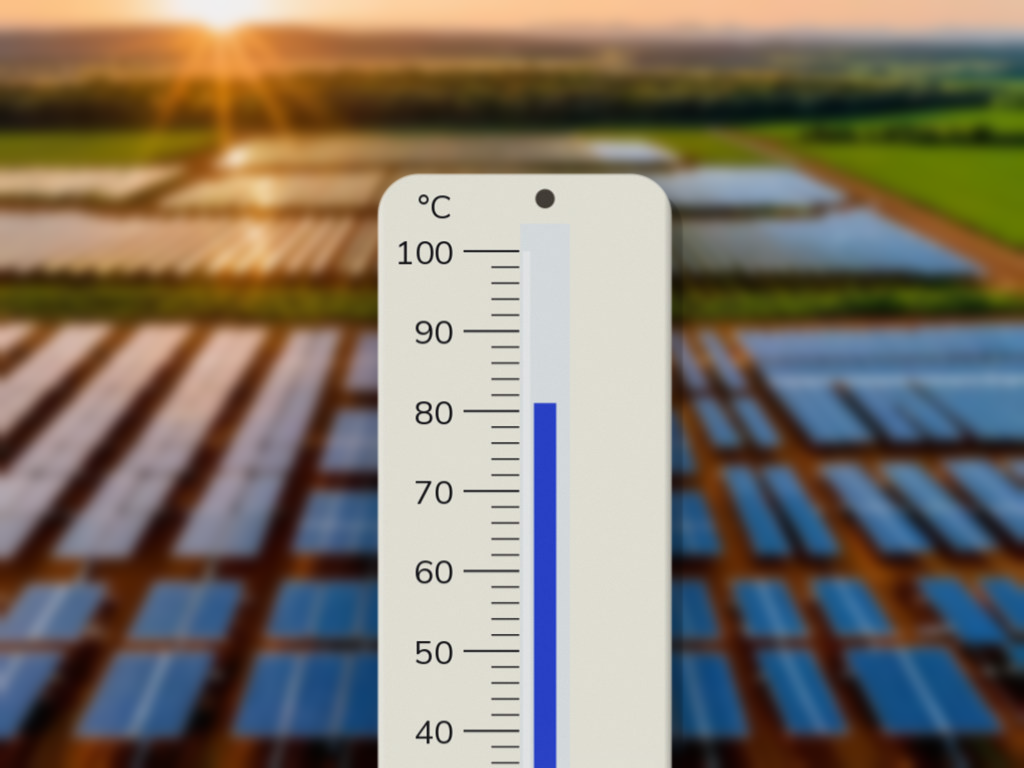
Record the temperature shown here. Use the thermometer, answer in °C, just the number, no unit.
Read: 81
